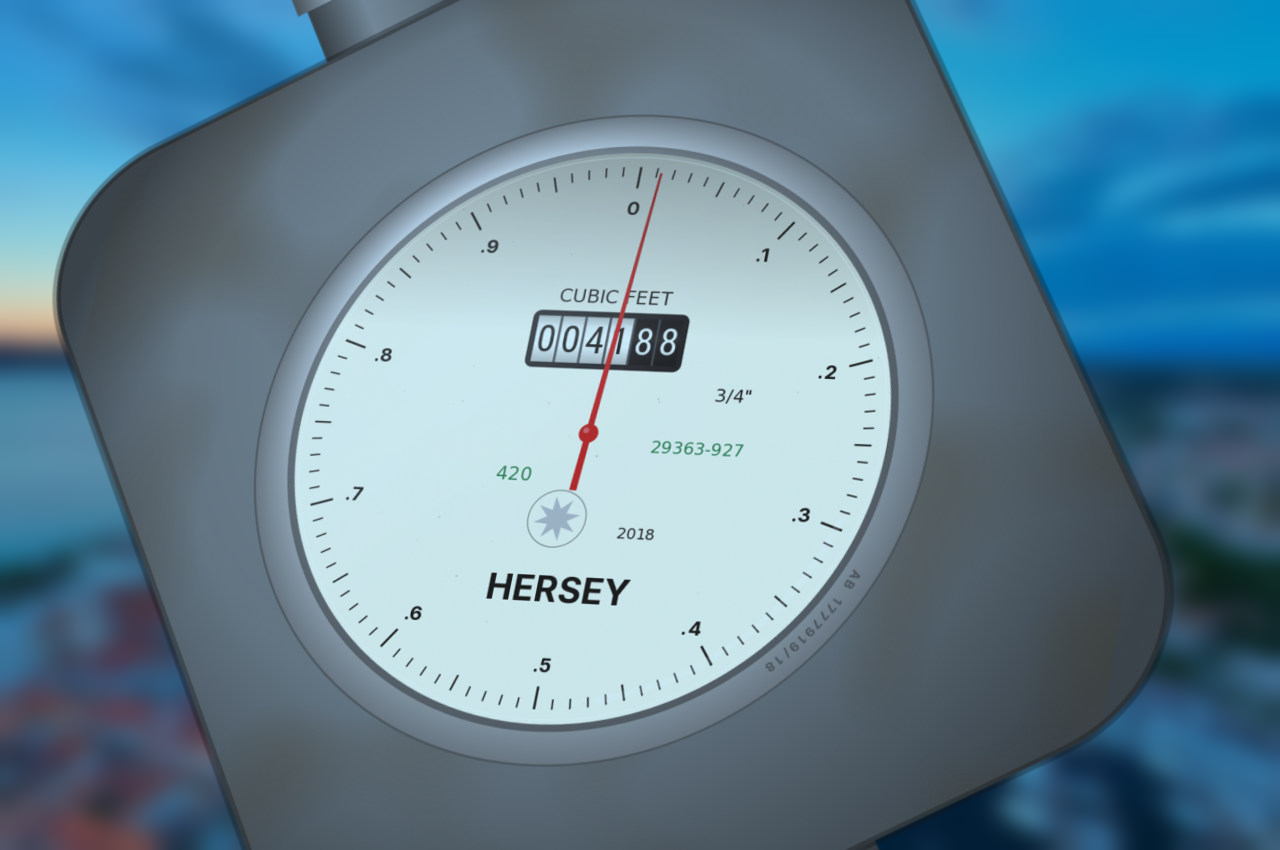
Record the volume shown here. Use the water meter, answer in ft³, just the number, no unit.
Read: 4188.01
